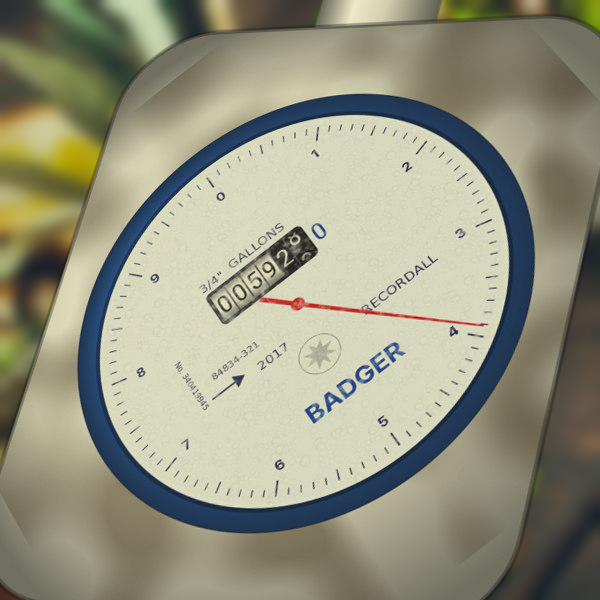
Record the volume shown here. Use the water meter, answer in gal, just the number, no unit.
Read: 59283.9
